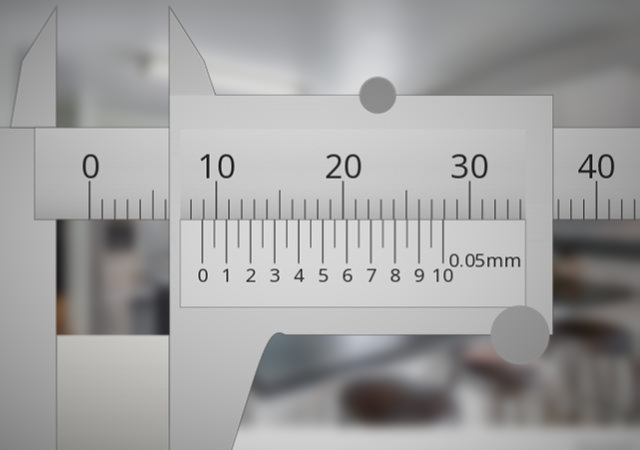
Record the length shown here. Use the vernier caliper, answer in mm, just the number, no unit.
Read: 8.9
